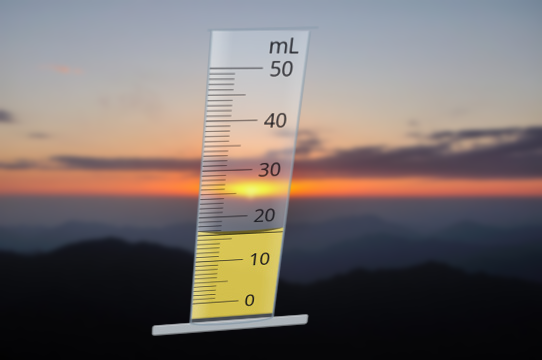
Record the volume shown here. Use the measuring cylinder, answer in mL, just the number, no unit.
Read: 16
